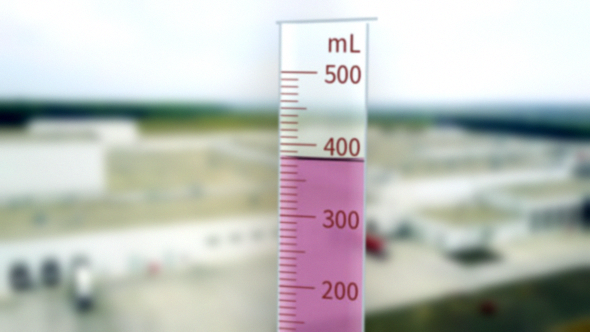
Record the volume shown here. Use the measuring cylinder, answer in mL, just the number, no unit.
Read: 380
